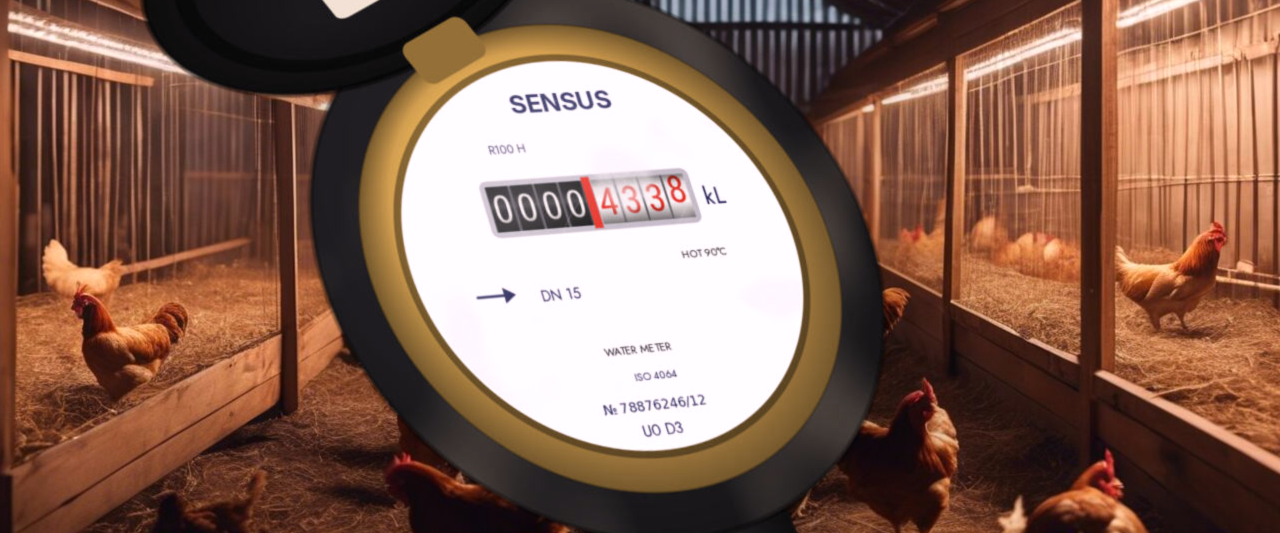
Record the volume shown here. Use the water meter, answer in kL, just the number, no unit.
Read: 0.4338
